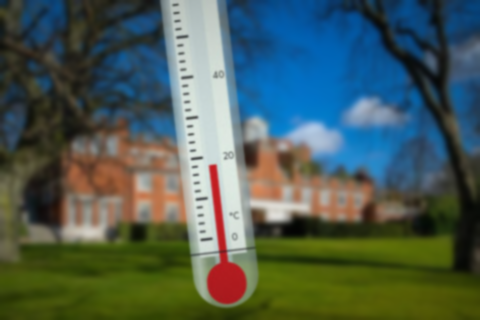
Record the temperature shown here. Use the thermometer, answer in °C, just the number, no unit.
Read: 18
